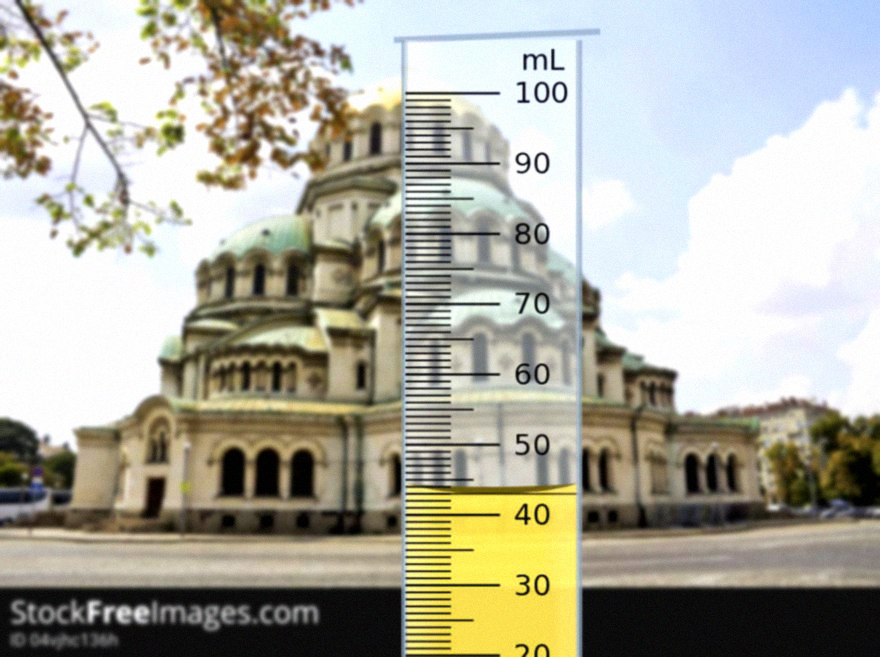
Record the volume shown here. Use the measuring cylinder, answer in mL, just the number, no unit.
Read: 43
